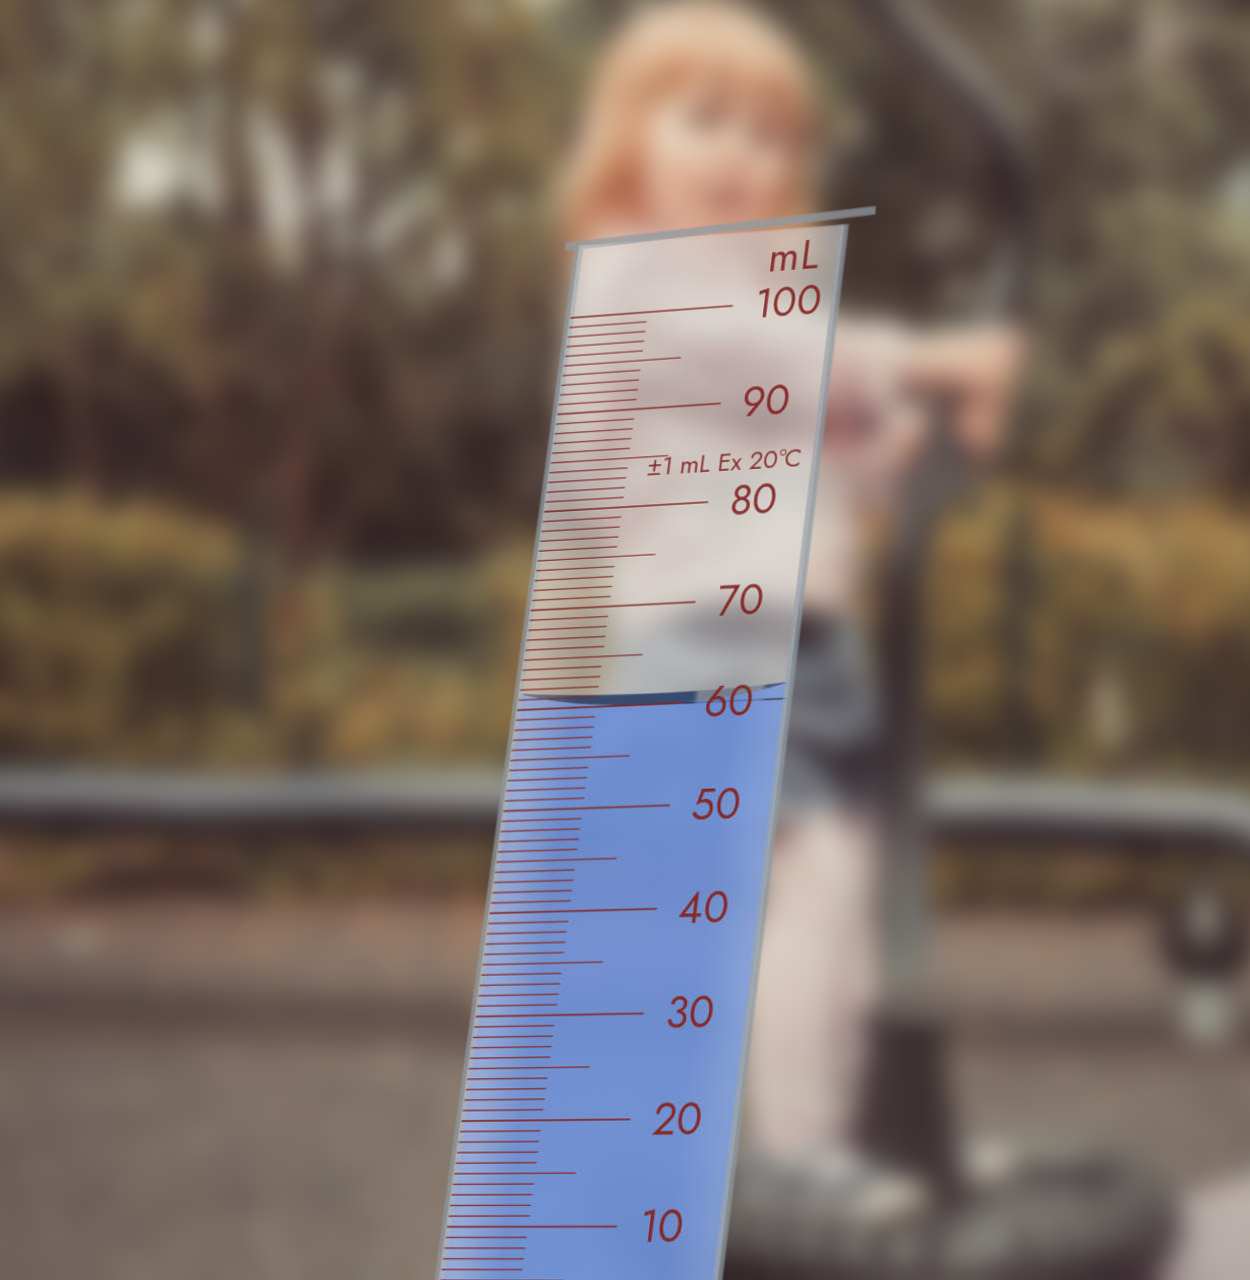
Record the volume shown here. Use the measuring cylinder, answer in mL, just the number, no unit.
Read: 60
